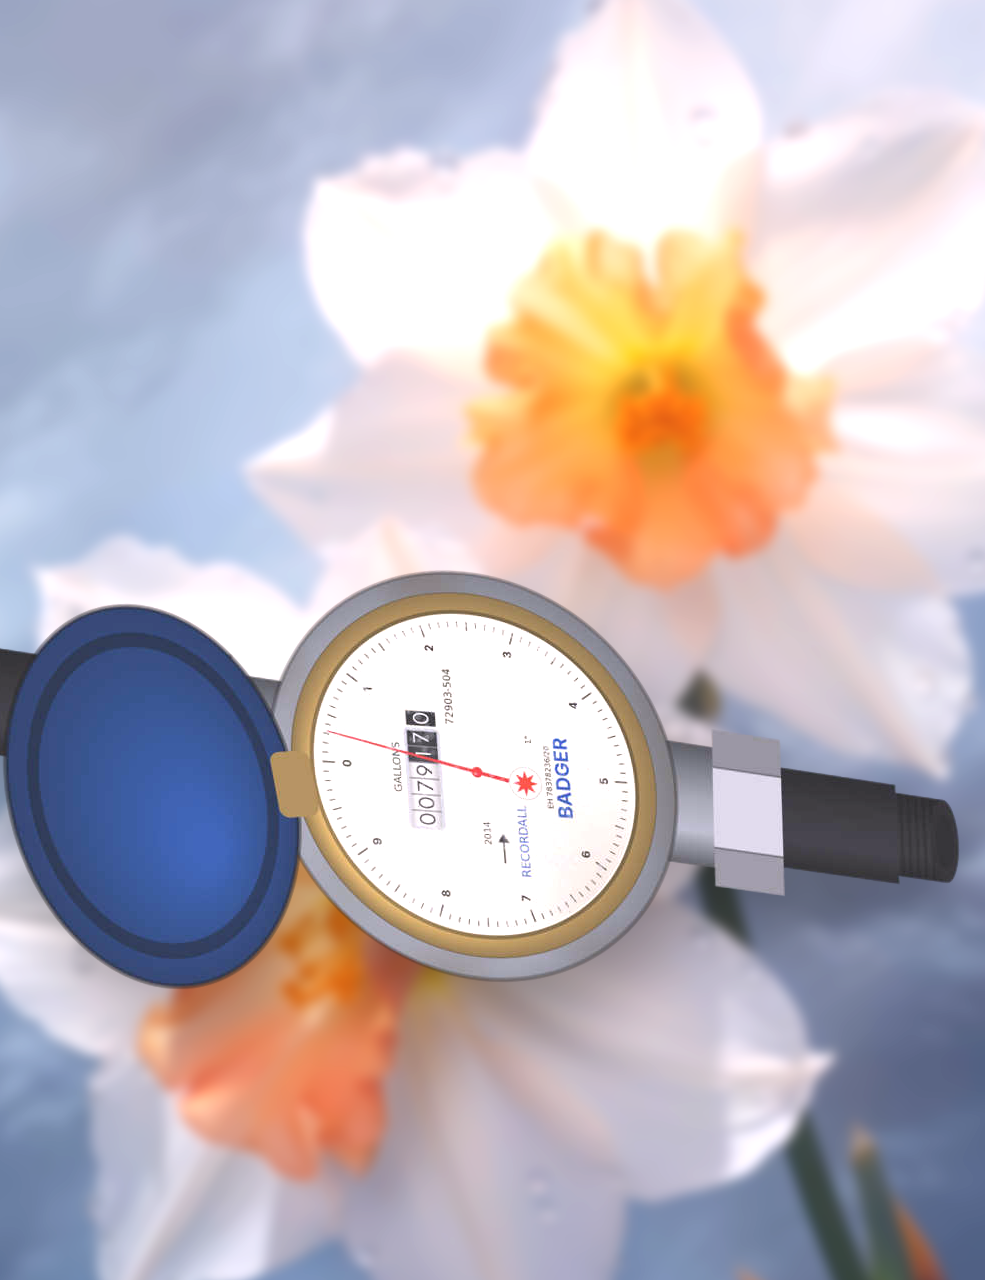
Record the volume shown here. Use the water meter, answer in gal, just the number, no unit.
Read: 79170.3
